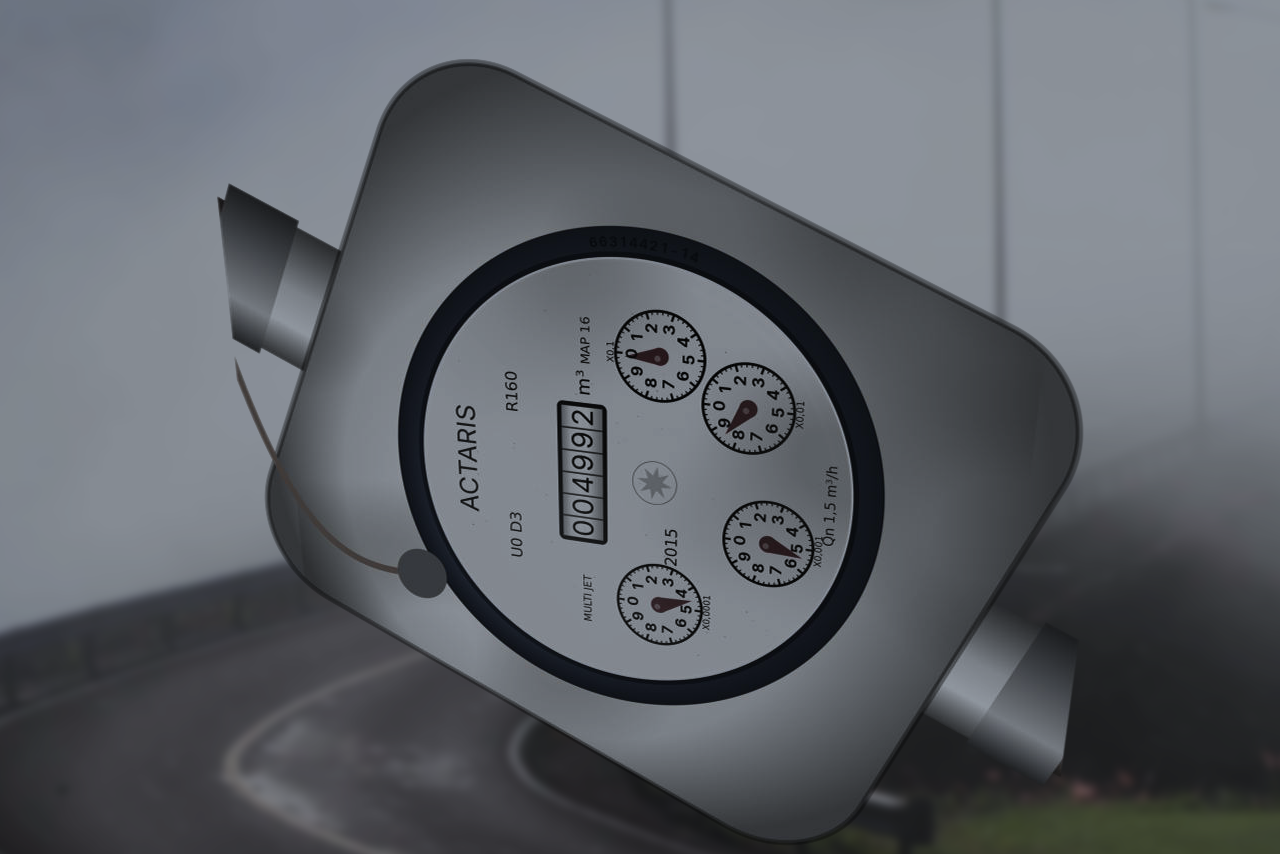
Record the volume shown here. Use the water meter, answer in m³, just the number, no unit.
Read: 4991.9854
